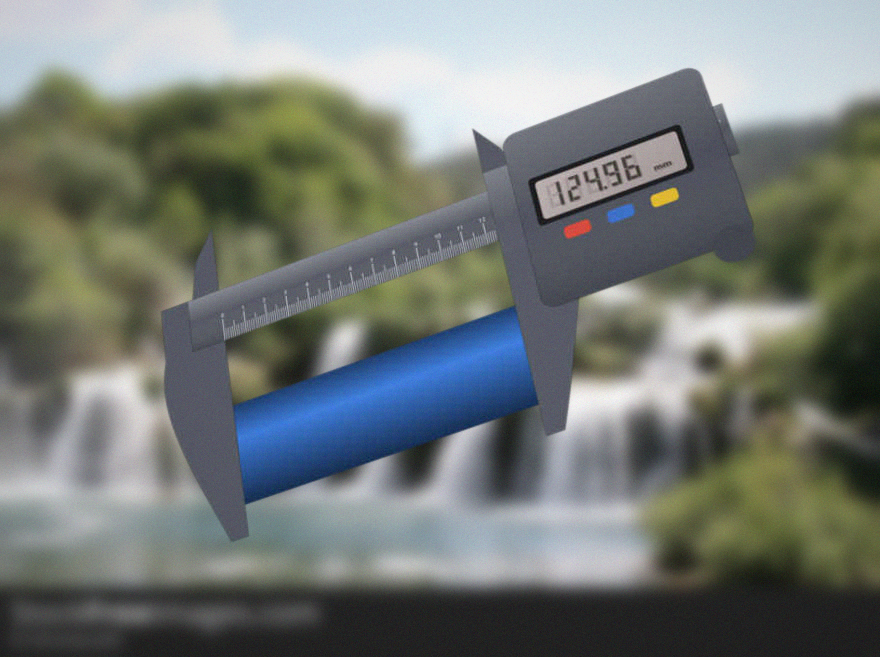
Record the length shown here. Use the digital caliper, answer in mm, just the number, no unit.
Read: 124.96
